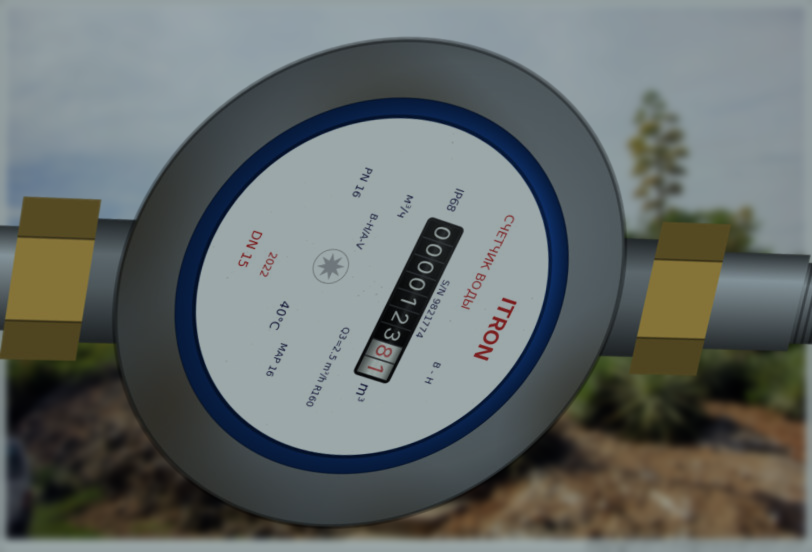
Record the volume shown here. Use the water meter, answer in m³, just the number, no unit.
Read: 123.81
